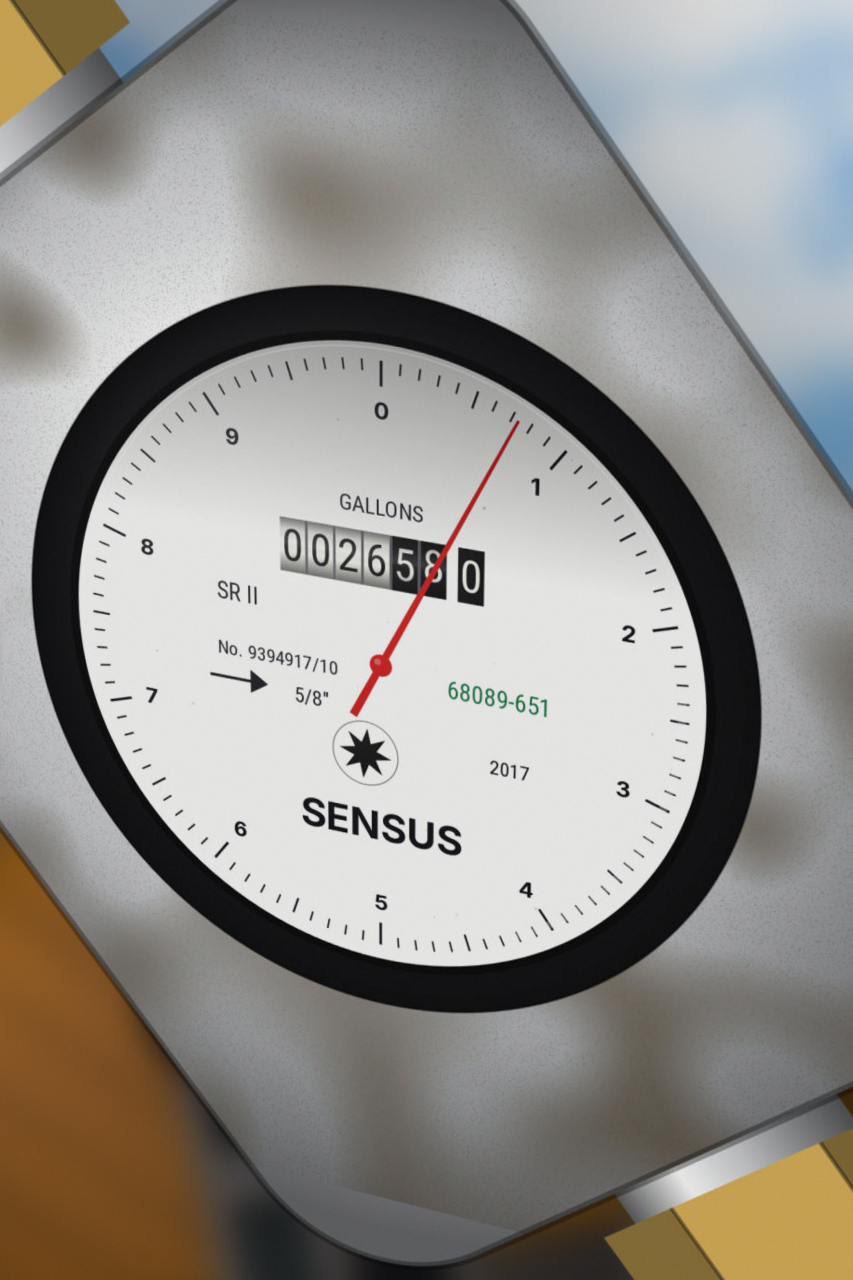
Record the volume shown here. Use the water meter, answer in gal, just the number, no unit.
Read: 26580.7
